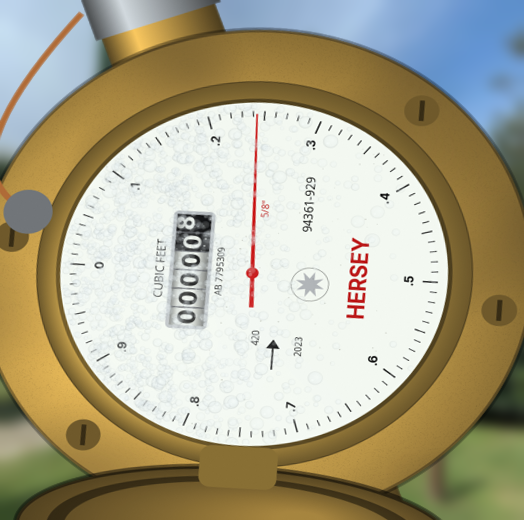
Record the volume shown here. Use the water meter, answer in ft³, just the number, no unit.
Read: 8.24
